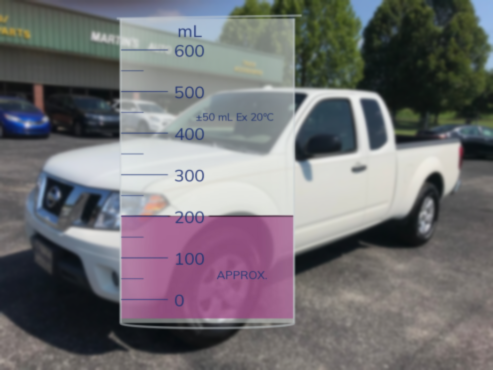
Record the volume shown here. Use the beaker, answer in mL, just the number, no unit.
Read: 200
